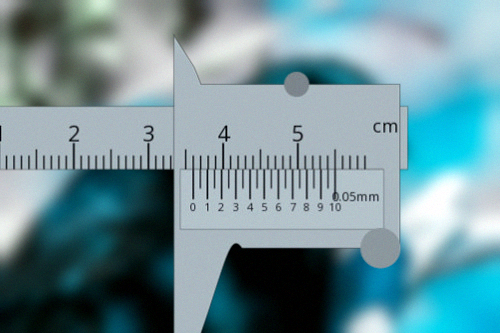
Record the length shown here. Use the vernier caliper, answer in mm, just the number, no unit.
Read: 36.0
